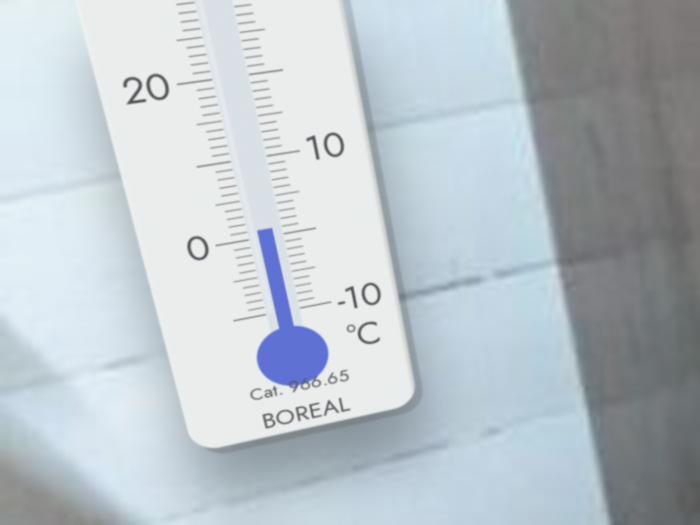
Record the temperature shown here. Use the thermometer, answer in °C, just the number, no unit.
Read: 1
